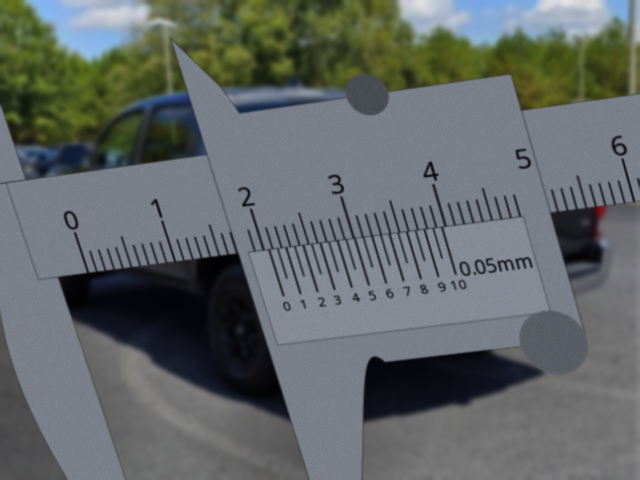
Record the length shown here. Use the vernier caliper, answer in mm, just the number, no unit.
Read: 20.6
